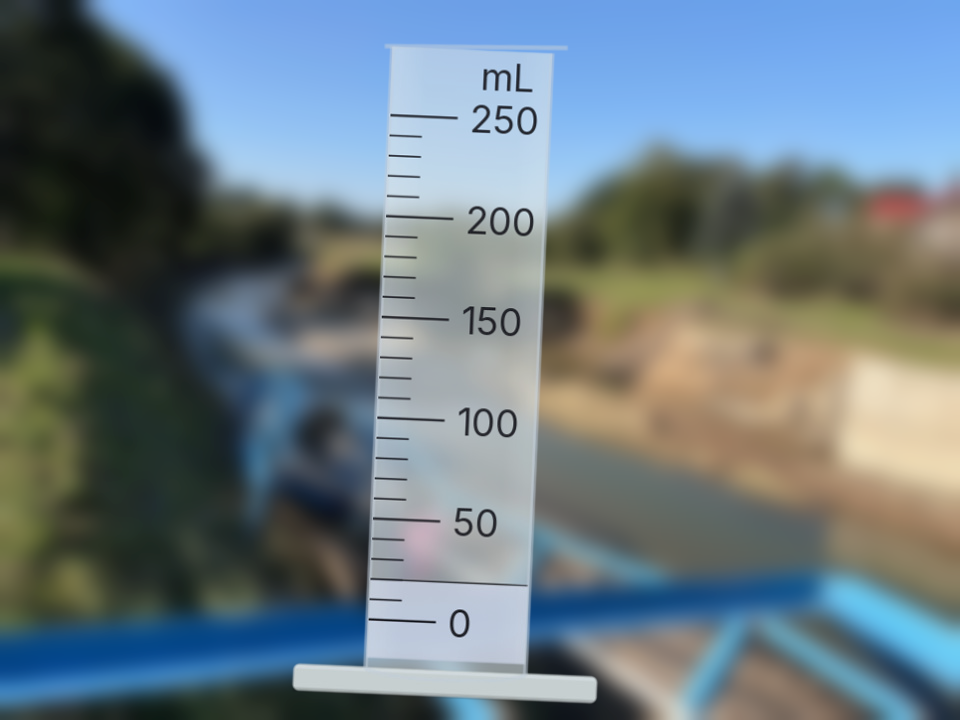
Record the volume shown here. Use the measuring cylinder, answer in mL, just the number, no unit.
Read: 20
